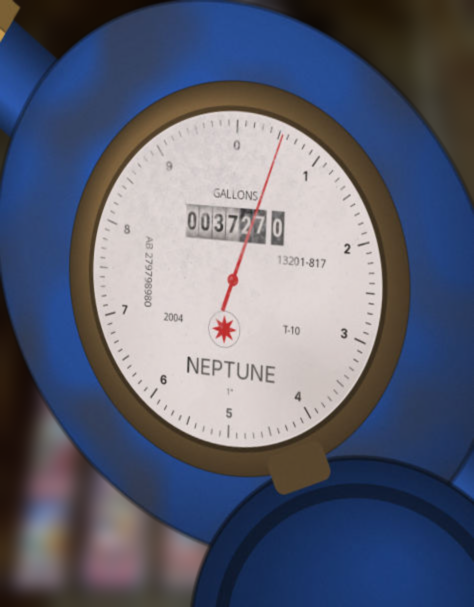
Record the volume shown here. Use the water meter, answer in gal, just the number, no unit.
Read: 37270.5
